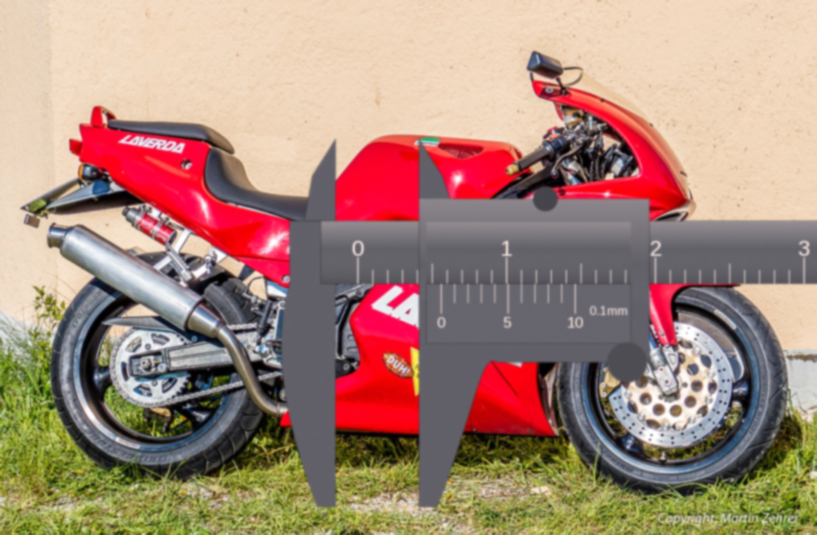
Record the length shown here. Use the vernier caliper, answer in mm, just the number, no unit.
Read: 5.6
